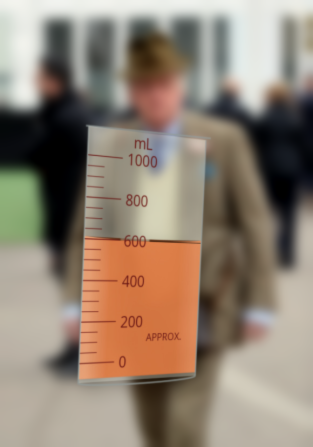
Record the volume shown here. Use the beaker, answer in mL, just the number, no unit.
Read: 600
